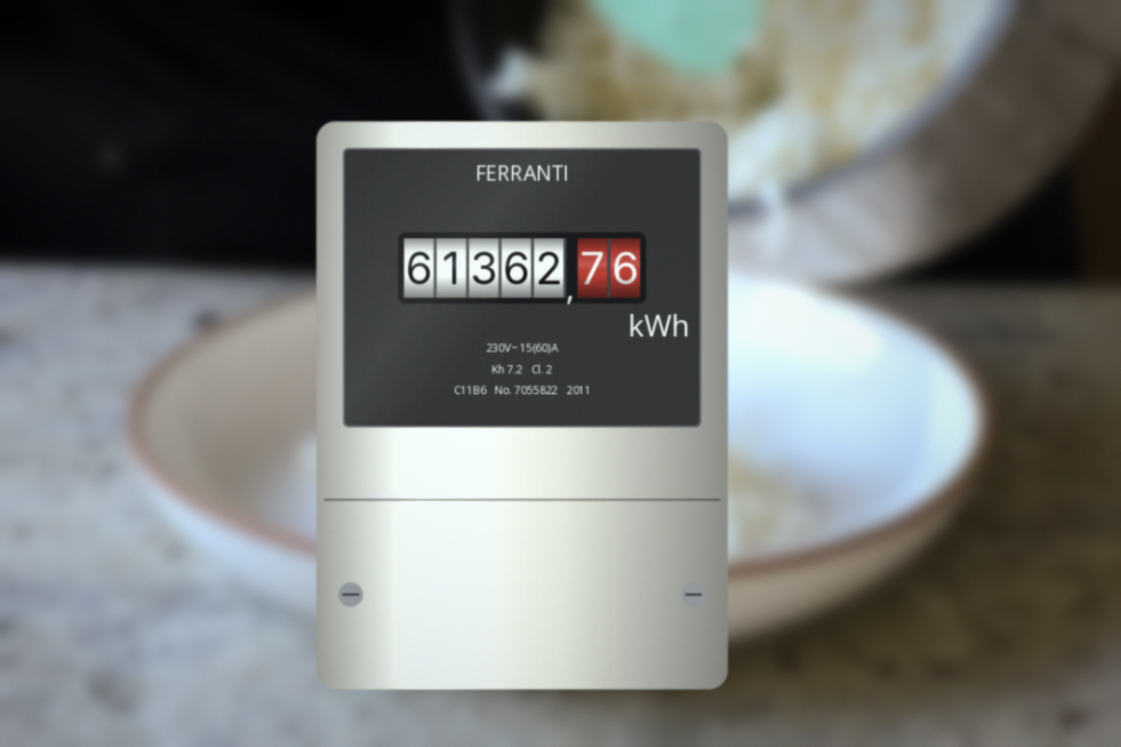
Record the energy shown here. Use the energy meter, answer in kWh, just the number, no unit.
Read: 61362.76
